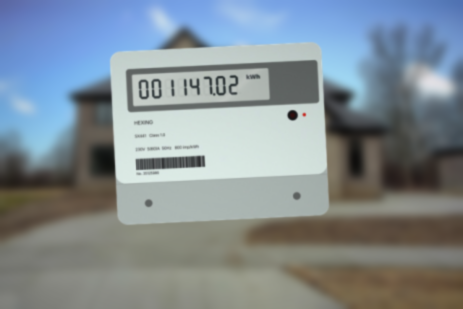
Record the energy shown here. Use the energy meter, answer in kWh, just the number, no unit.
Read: 1147.02
